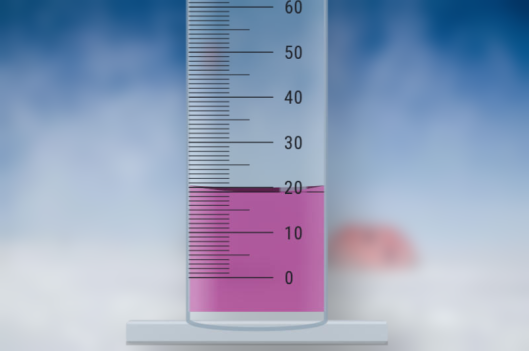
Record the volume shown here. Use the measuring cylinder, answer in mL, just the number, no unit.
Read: 19
